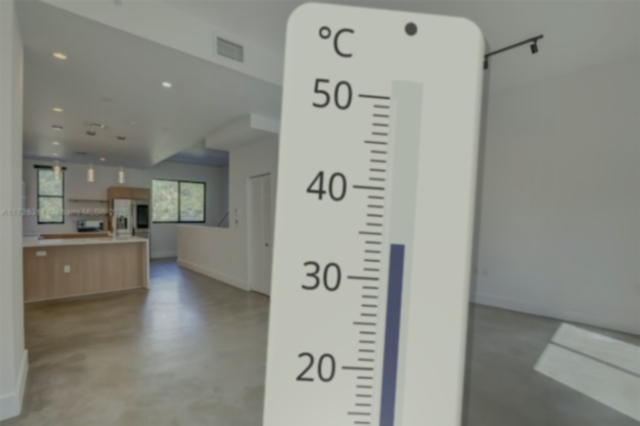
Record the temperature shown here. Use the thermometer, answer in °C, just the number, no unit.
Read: 34
